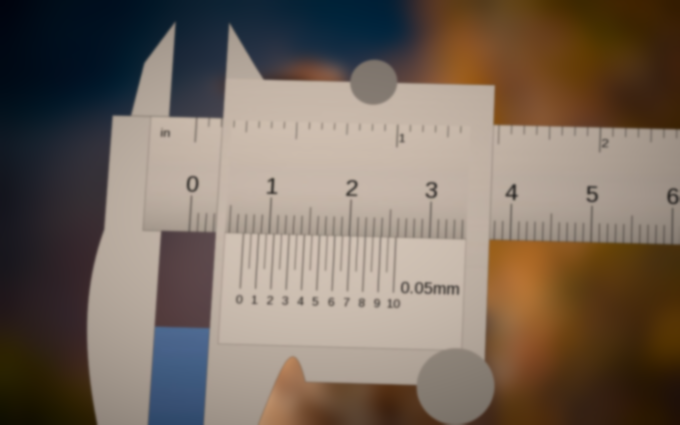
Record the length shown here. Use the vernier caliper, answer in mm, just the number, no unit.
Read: 6.8
